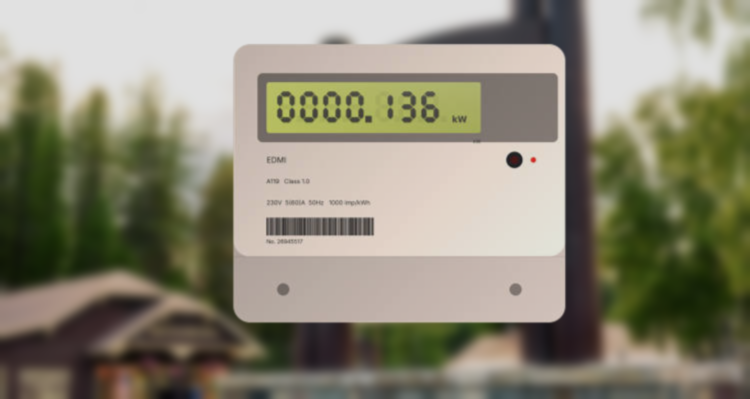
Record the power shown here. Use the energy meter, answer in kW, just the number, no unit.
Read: 0.136
